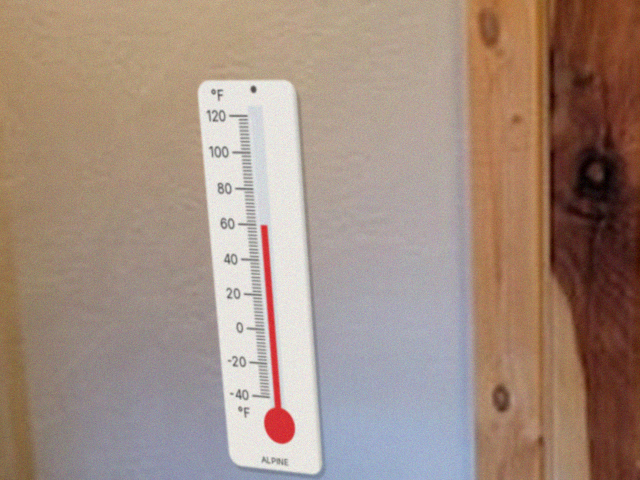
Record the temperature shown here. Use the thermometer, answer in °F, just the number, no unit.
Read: 60
